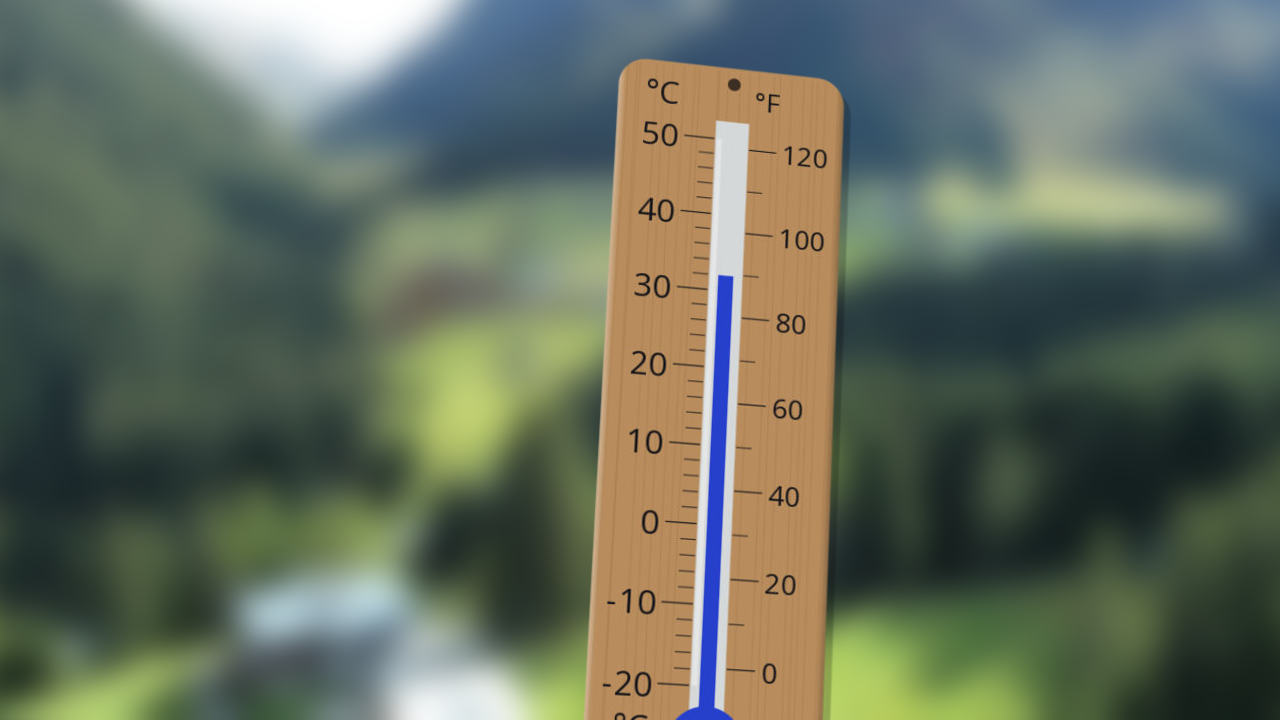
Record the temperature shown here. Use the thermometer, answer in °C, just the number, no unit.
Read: 32
